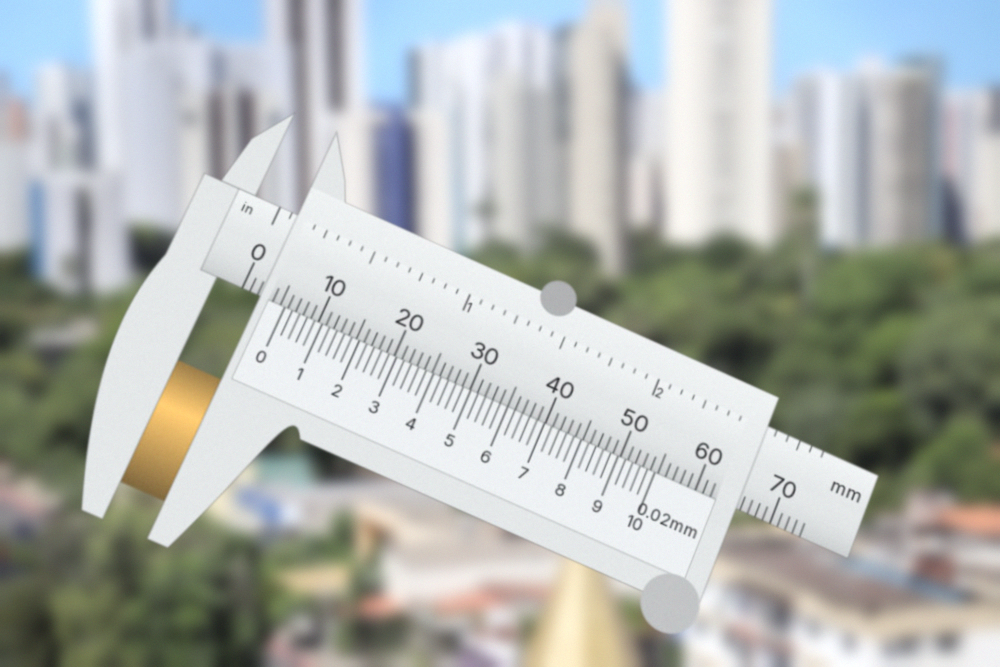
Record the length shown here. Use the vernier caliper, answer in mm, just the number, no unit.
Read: 5.6
